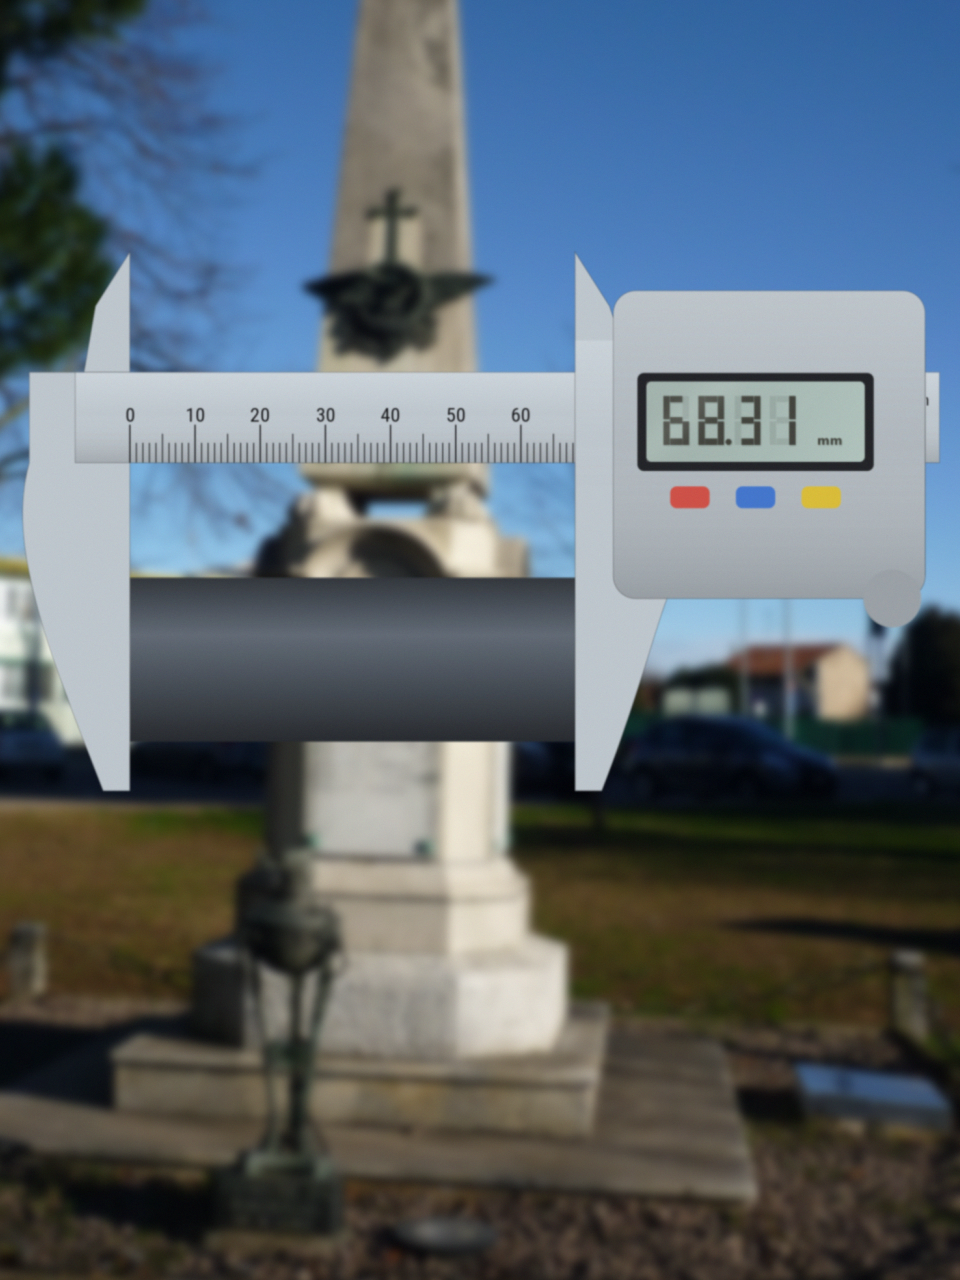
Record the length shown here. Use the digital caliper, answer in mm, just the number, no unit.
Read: 68.31
